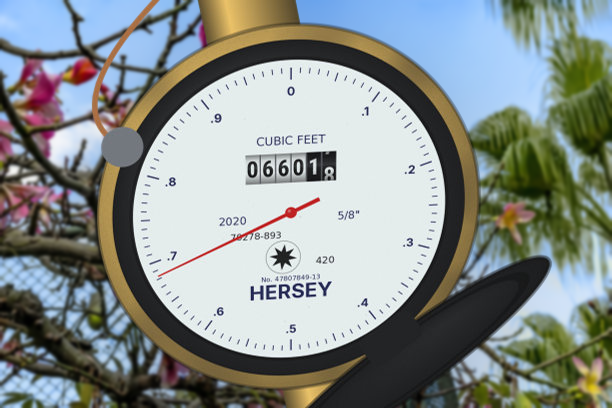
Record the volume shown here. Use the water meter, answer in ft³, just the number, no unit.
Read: 66017.68
